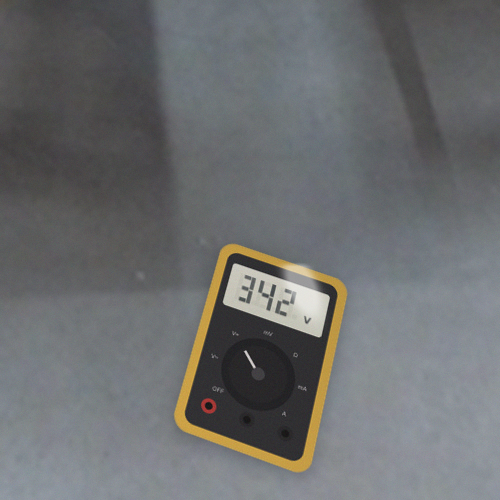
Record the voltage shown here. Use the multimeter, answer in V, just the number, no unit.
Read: 342
